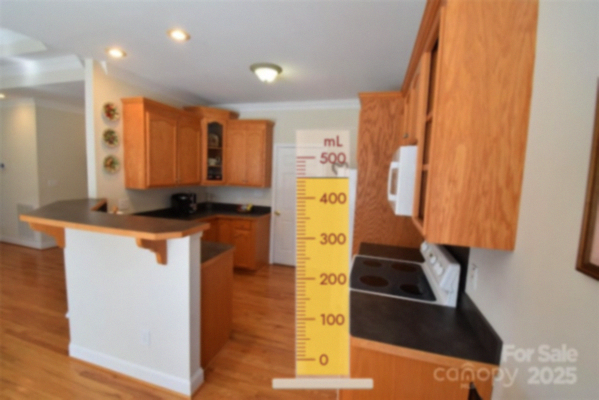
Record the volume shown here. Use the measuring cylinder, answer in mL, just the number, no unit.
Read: 450
